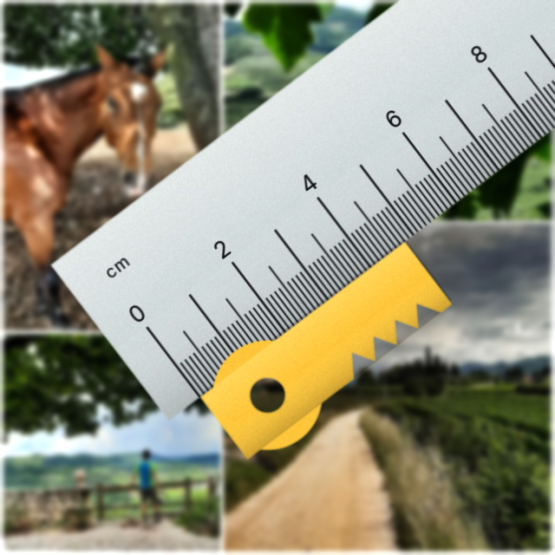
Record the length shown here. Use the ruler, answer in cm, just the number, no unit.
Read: 4.8
